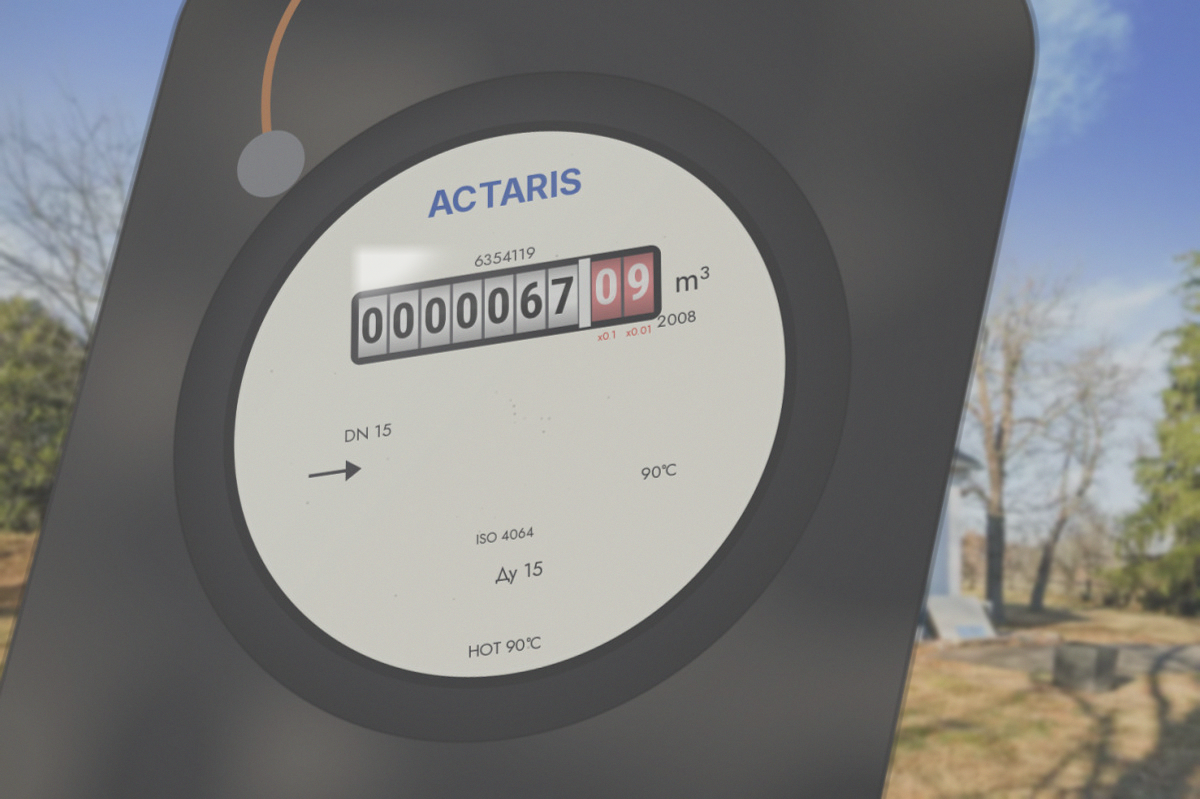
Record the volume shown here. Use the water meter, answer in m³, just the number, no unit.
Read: 67.09
